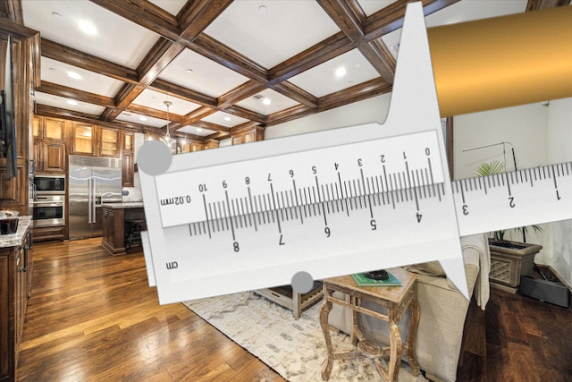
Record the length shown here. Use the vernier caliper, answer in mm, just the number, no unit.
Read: 36.0
